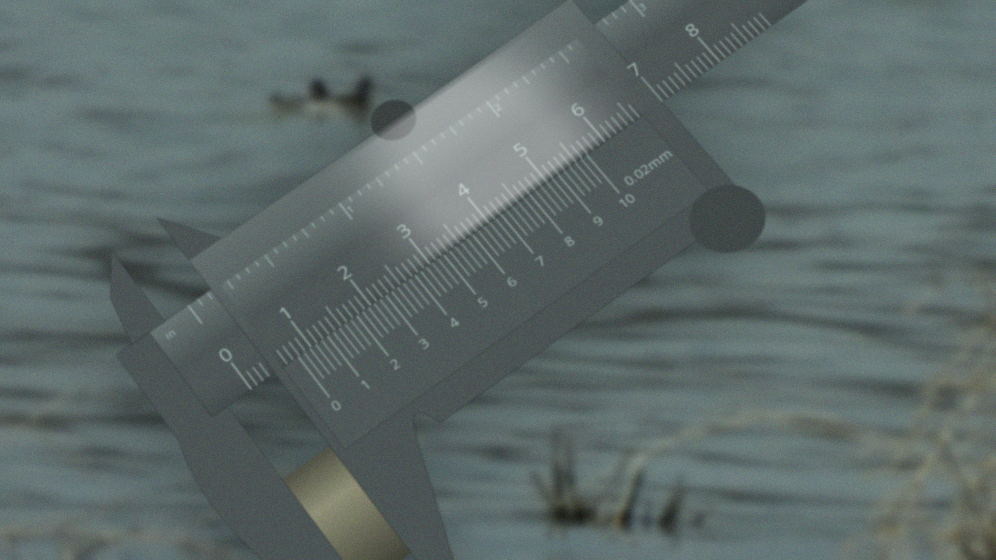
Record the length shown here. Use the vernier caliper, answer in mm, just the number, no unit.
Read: 7.8
